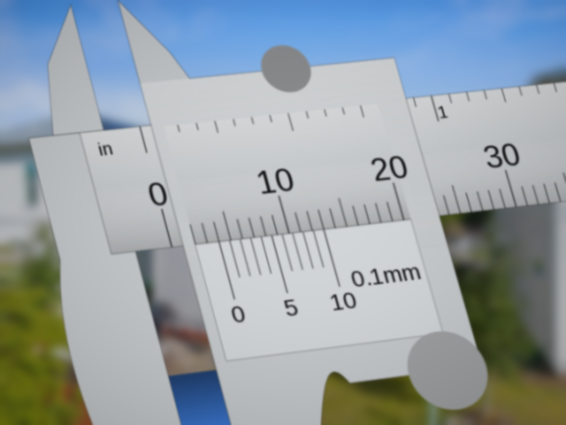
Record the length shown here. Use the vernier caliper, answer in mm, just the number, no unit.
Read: 4.0
